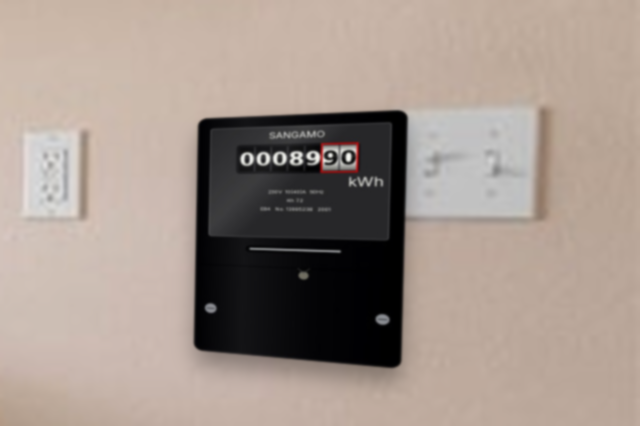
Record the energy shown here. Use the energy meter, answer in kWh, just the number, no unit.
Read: 89.90
